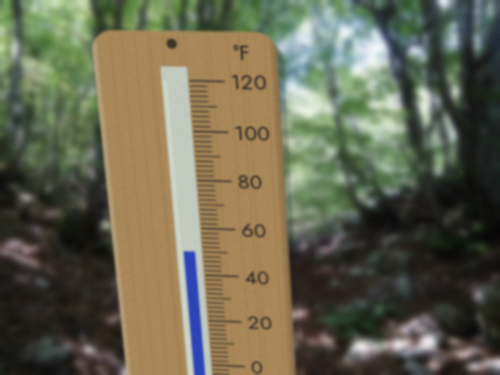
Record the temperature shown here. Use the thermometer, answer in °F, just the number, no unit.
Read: 50
